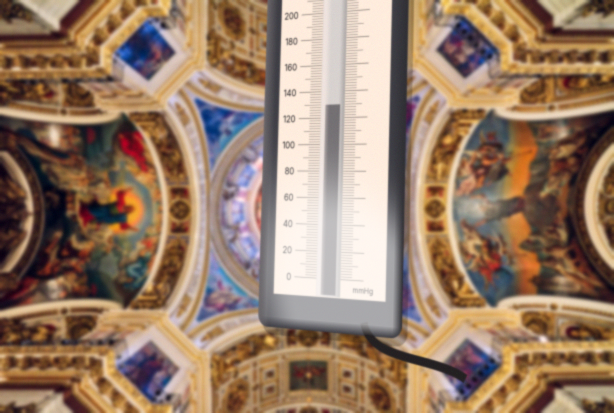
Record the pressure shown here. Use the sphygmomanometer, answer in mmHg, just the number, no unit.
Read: 130
